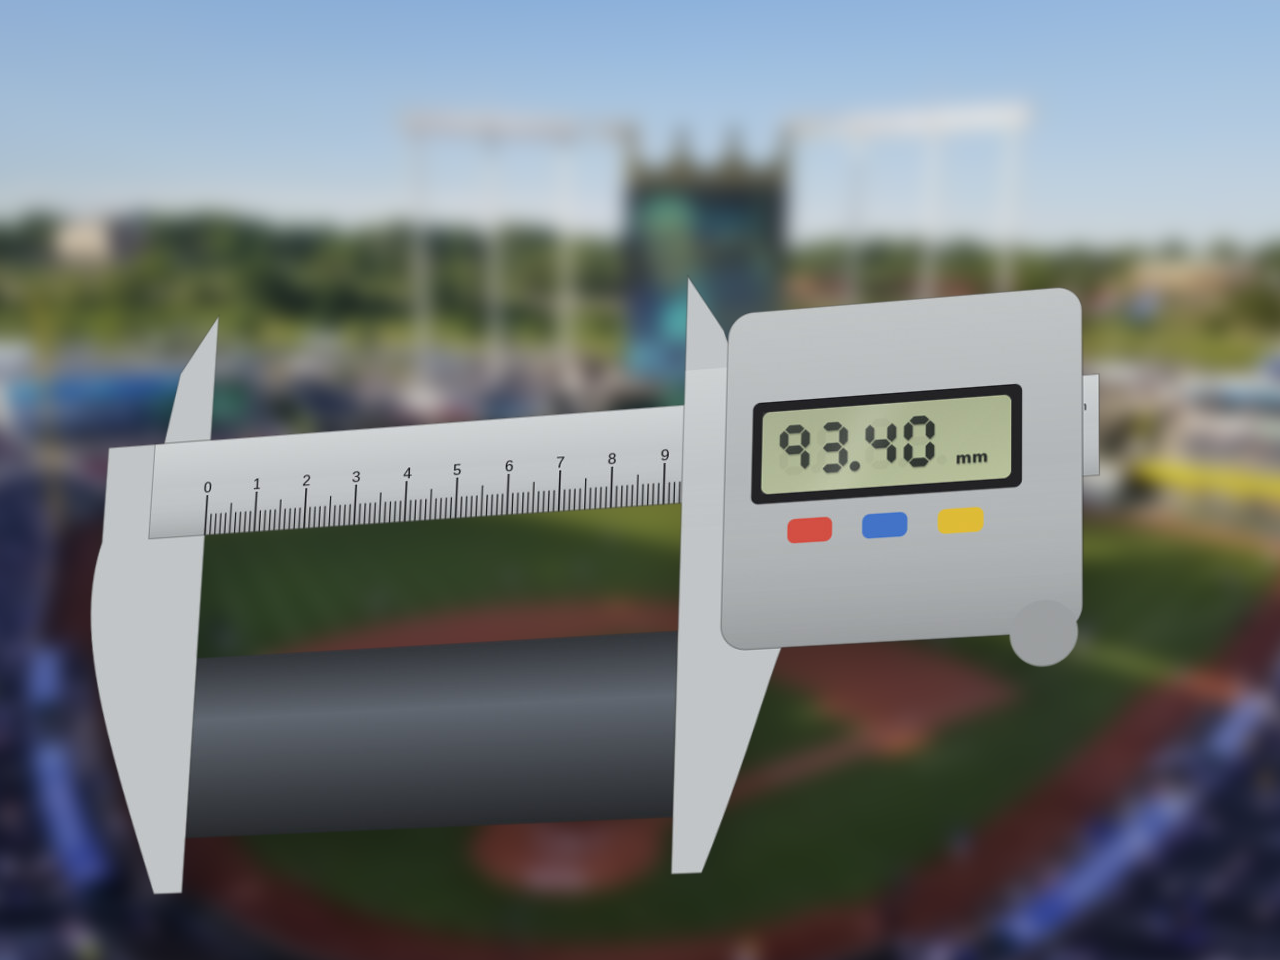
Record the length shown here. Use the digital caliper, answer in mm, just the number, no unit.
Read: 93.40
